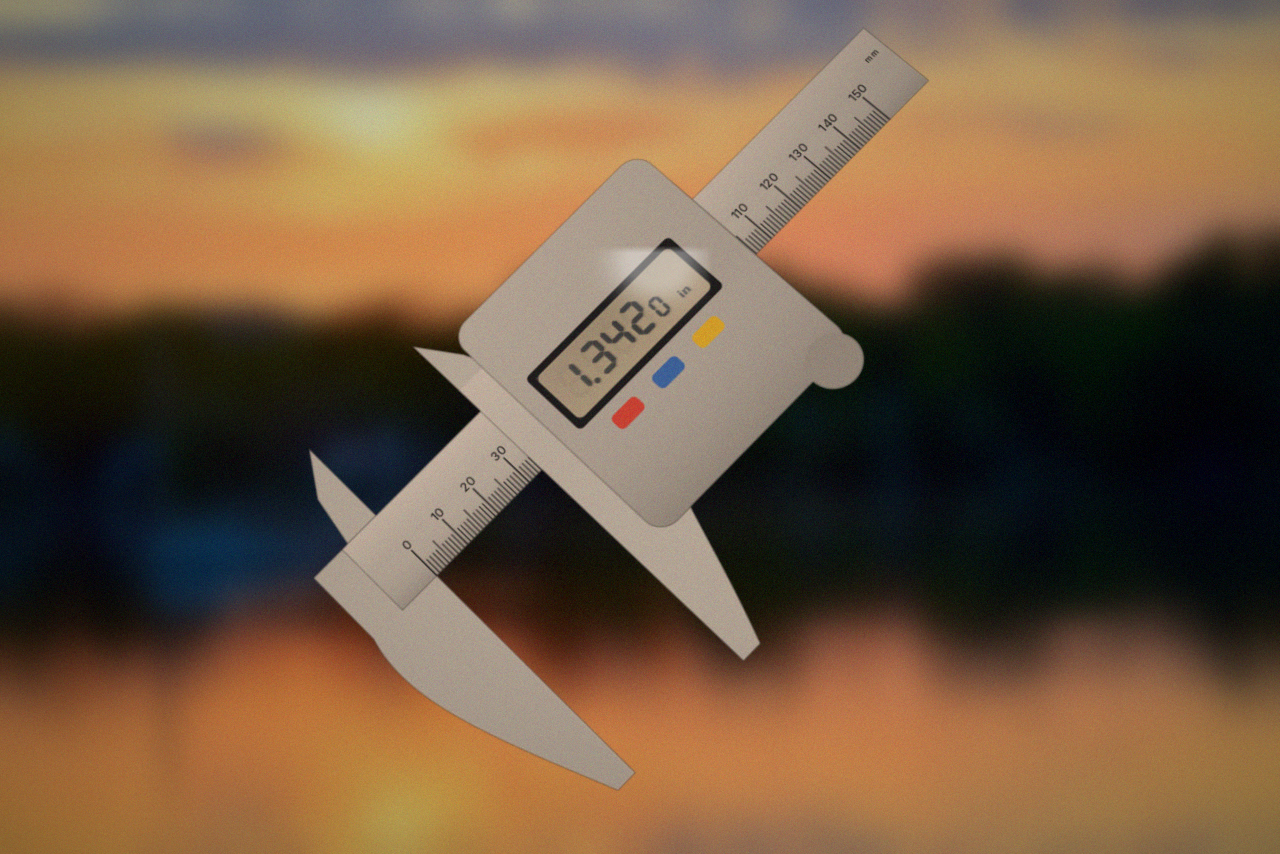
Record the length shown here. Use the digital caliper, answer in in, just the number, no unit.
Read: 1.3420
